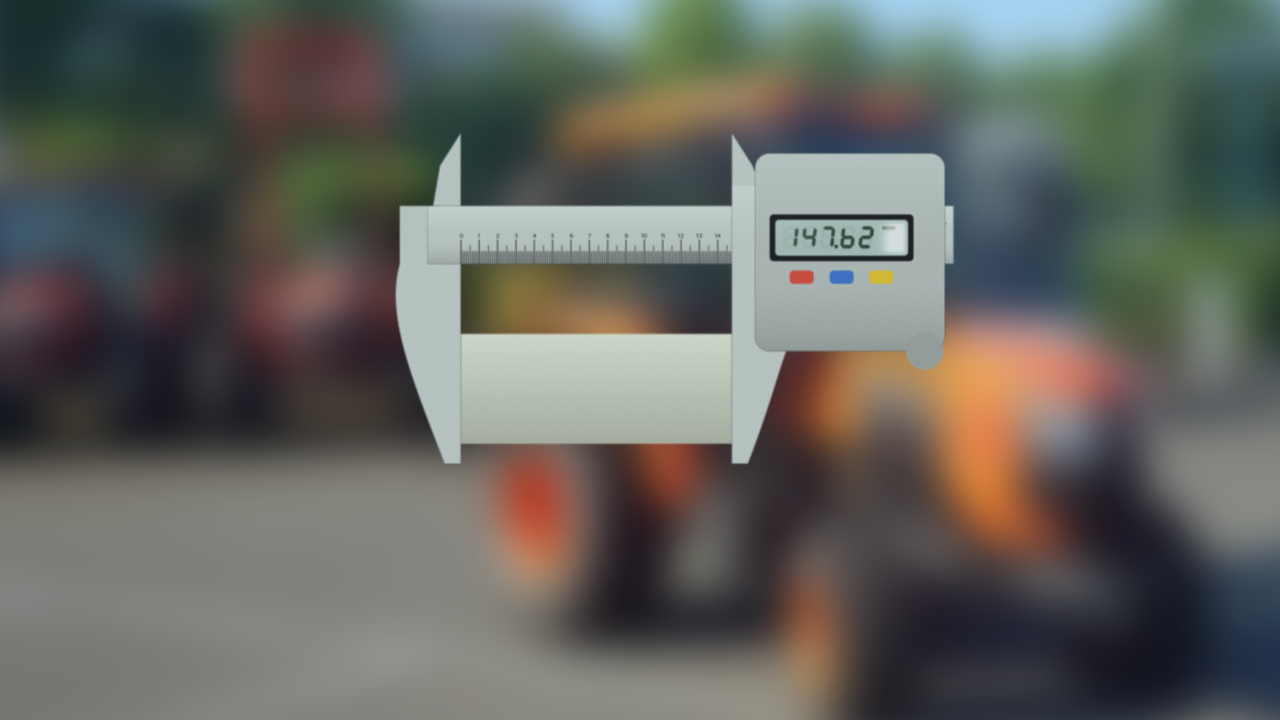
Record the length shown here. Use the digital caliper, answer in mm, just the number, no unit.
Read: 147.62
